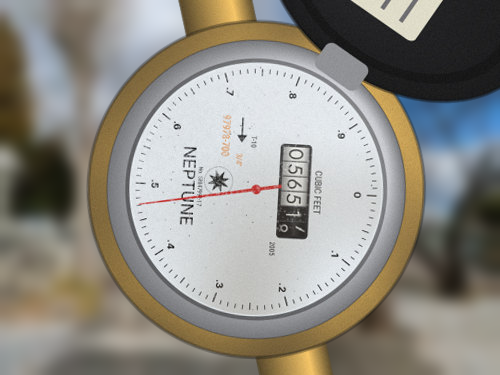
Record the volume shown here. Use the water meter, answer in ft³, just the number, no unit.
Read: 56517.47
